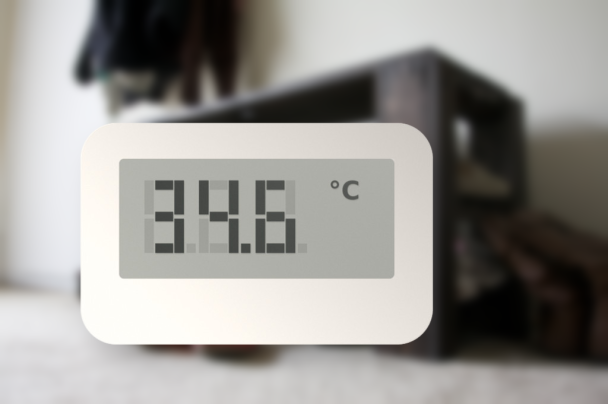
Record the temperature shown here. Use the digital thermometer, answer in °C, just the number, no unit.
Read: 34.6
